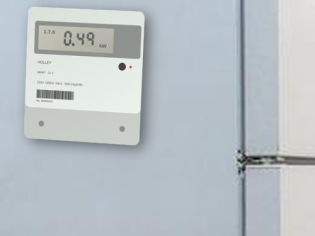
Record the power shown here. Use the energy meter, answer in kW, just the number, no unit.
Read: 0.49
